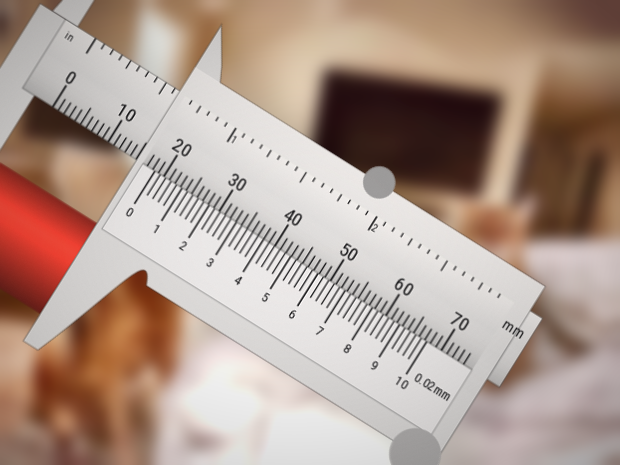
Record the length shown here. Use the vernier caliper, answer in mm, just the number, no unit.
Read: 18.4
